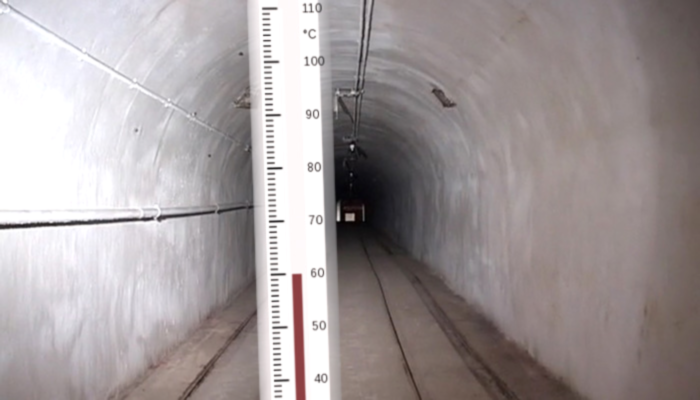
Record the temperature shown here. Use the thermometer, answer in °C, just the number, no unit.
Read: 60
